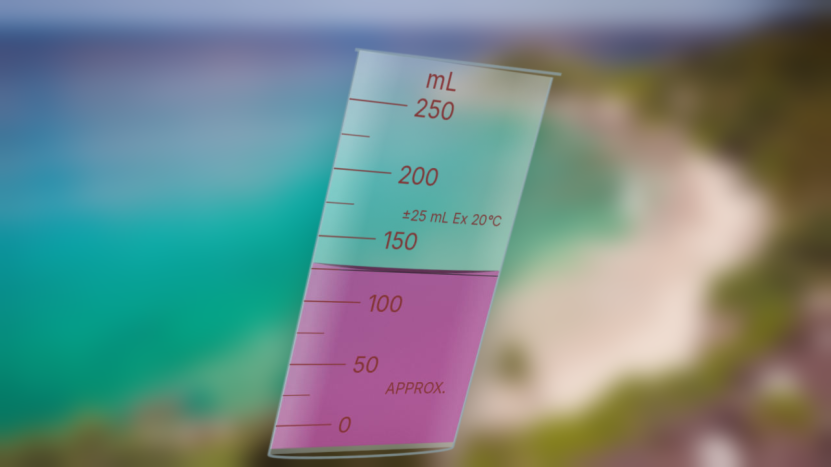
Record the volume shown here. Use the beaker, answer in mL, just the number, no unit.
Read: 125
